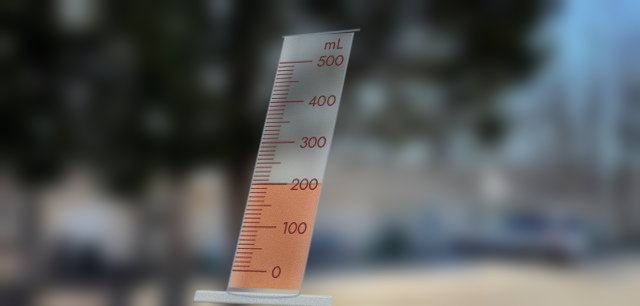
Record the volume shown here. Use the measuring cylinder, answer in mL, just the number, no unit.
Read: 200
